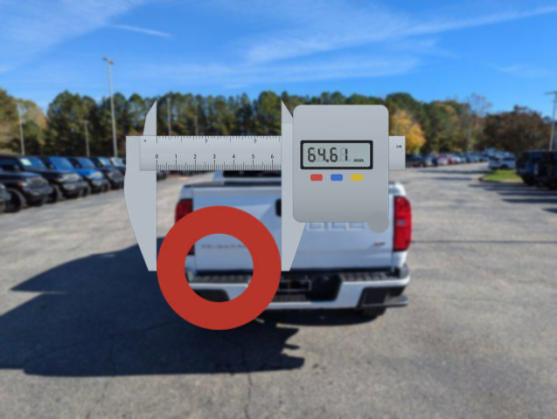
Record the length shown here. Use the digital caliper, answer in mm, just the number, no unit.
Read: 64.61
